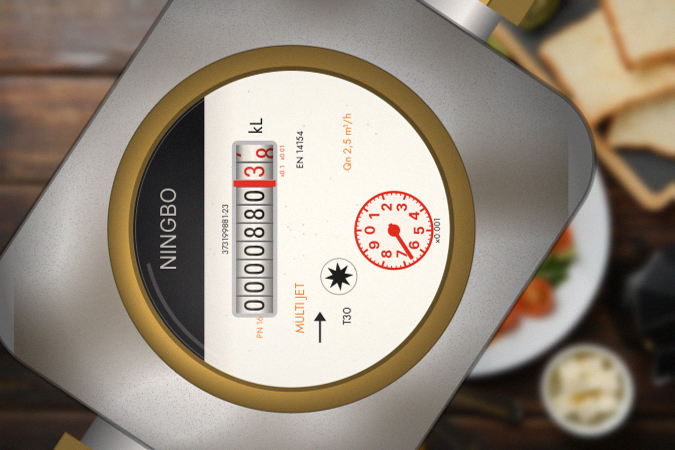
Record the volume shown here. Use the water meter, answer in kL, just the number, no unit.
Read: 880.376
